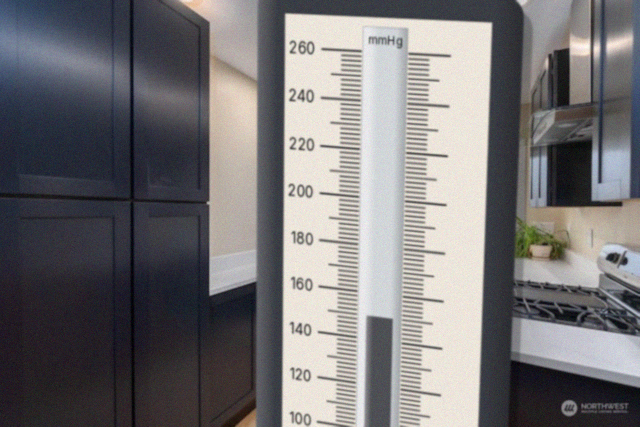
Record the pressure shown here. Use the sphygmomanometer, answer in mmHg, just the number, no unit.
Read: 150
